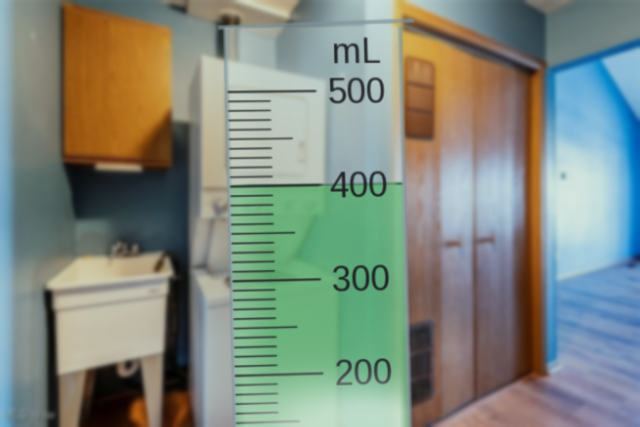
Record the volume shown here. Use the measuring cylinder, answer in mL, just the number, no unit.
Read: 400
